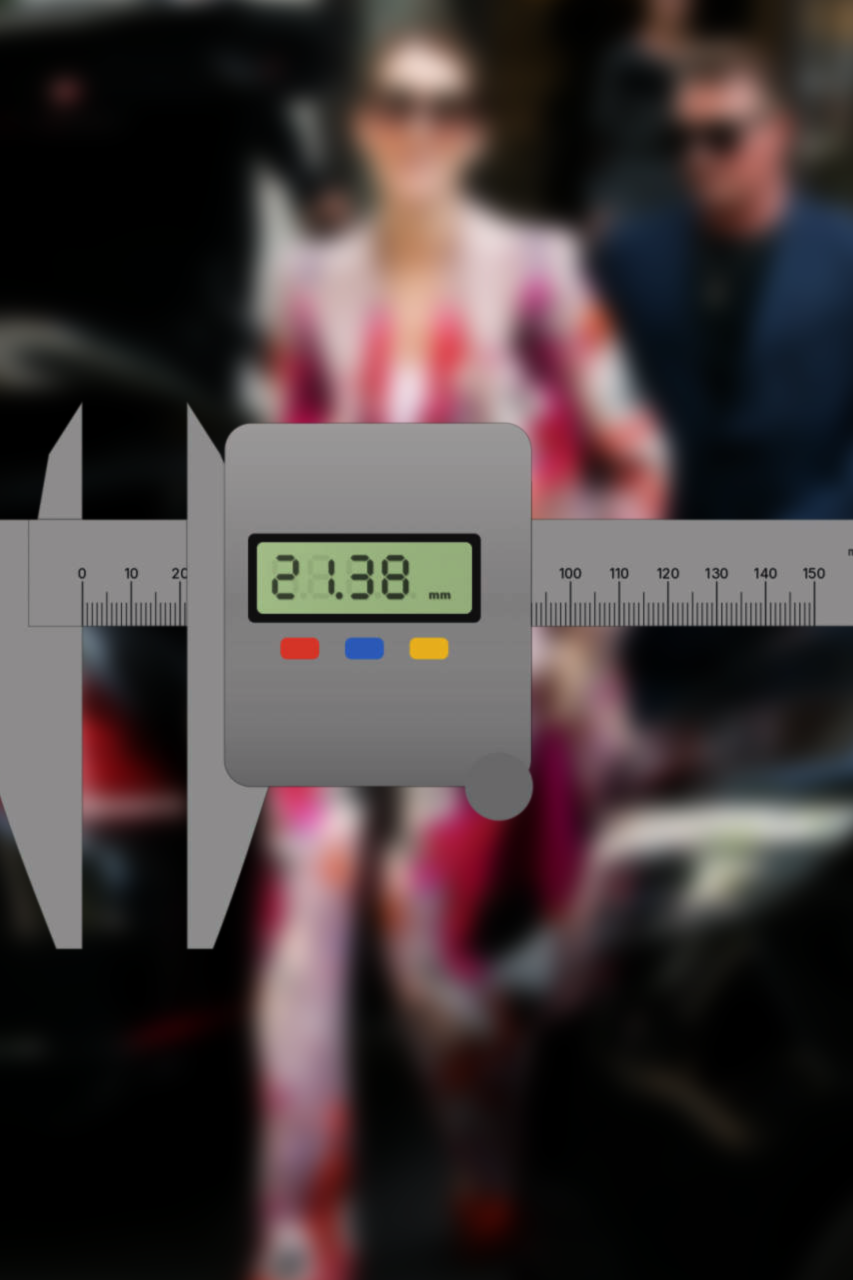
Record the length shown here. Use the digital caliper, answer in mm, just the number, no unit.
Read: 21.38
